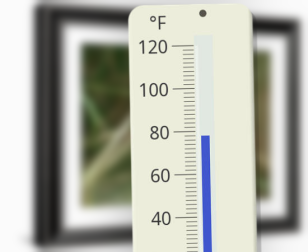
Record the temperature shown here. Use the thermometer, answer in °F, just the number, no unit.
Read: 78
